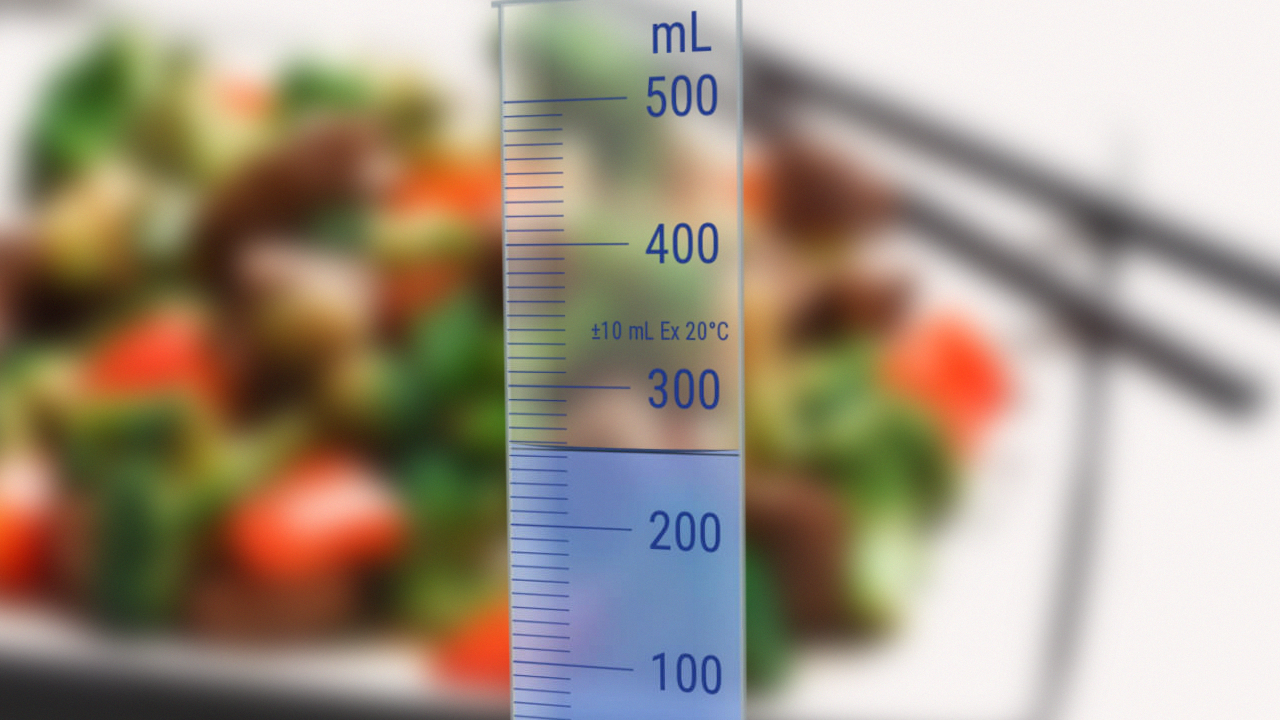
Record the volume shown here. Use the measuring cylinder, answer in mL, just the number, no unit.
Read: 255
